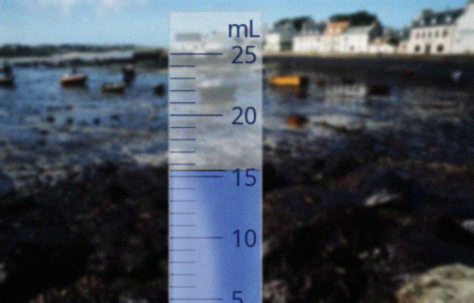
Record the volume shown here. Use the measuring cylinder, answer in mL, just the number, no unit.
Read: 15.5
